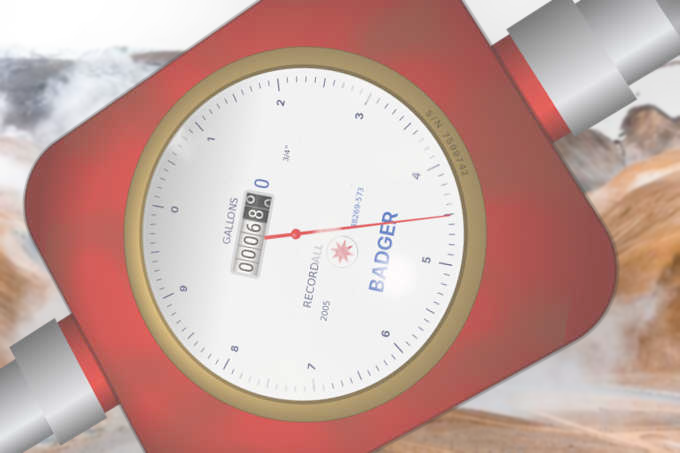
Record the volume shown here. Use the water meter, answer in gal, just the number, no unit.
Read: 6884.5
